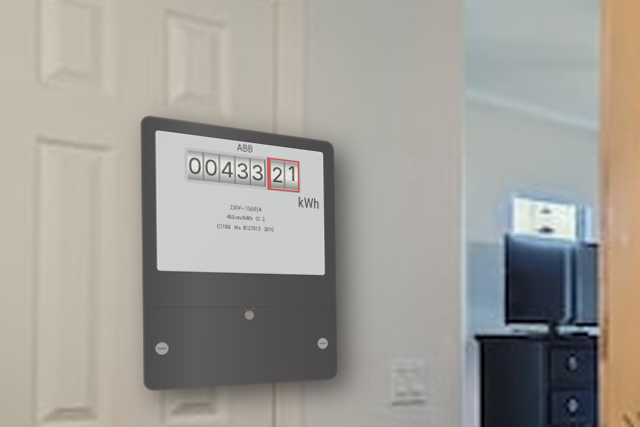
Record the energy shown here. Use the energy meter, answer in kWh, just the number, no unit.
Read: 433.21
